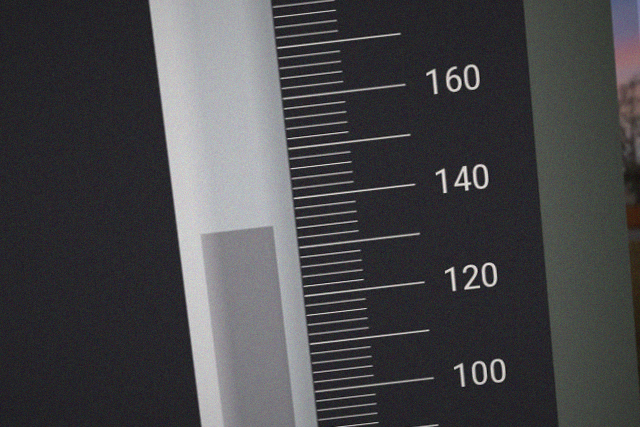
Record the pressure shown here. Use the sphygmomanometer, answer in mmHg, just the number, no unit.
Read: 135
